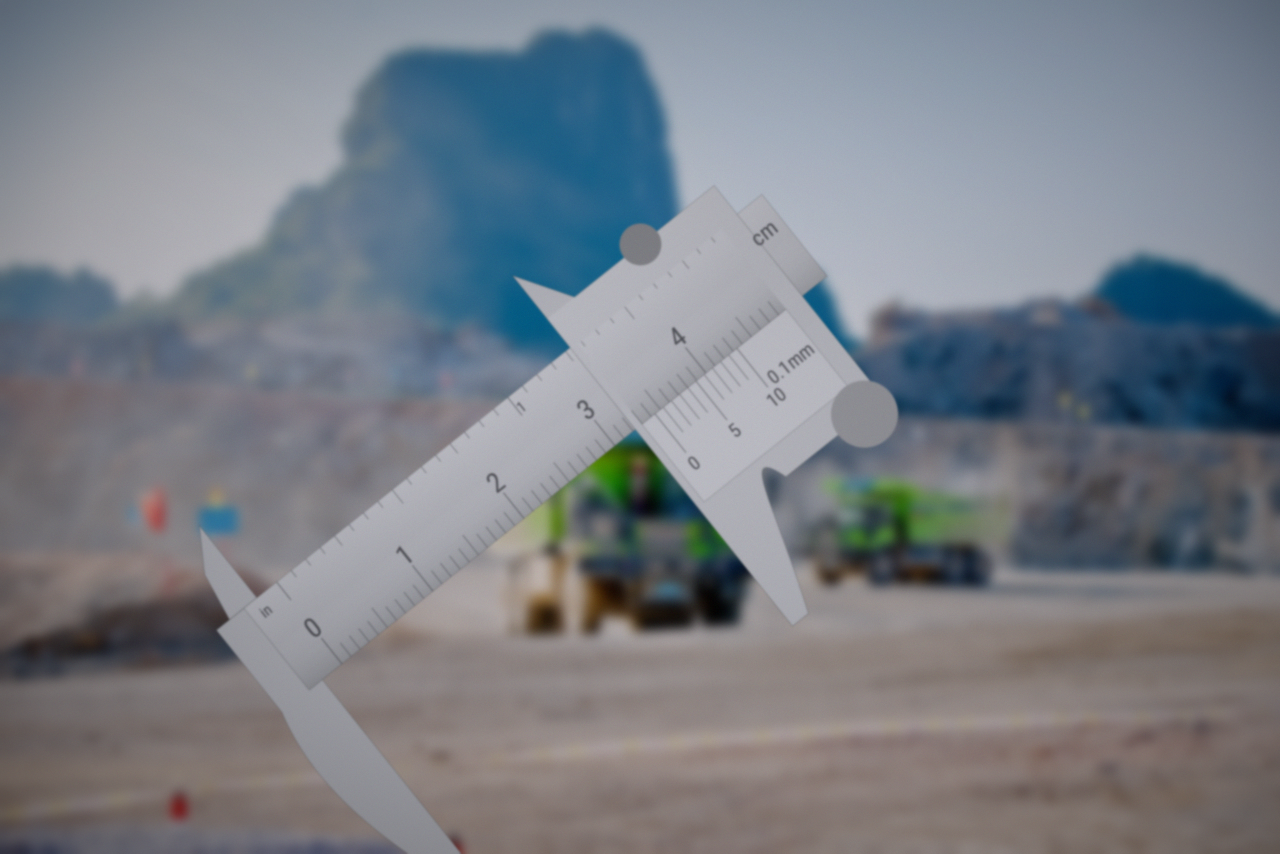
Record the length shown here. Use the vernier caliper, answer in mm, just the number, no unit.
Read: 34.4
